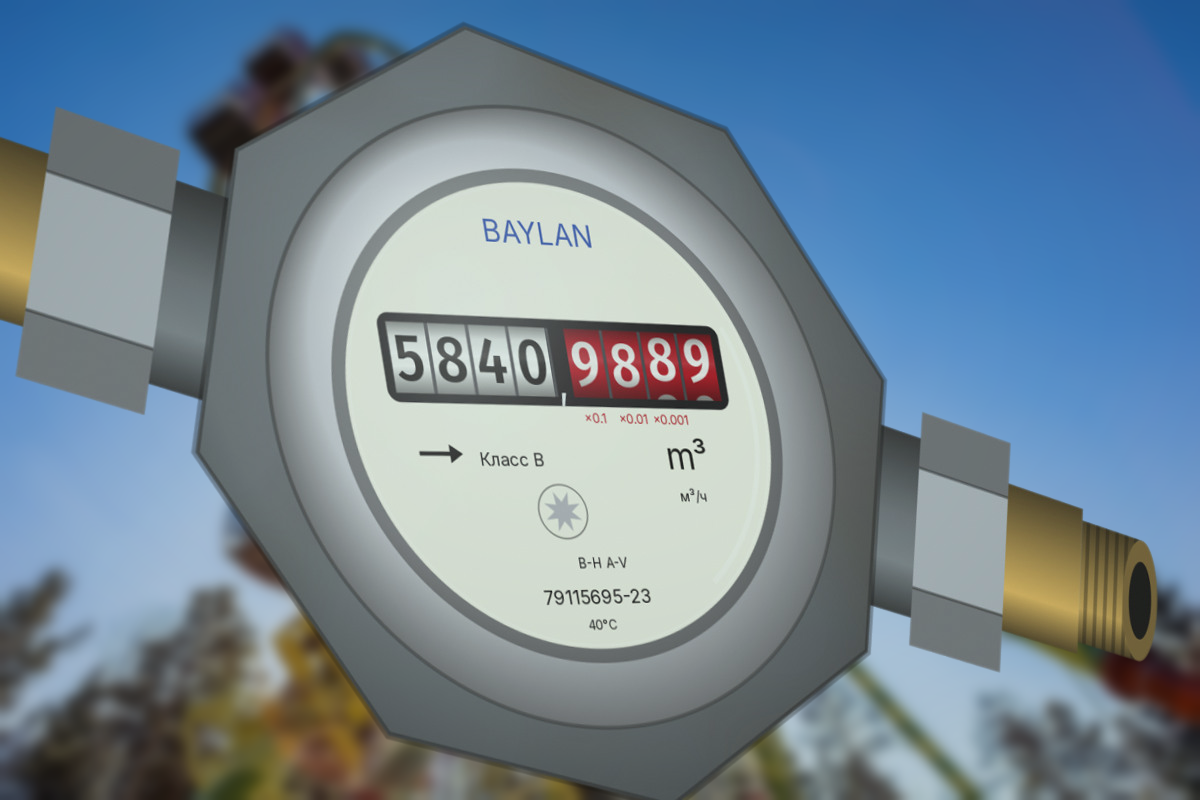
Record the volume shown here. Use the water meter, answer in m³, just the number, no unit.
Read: 5840.9889
